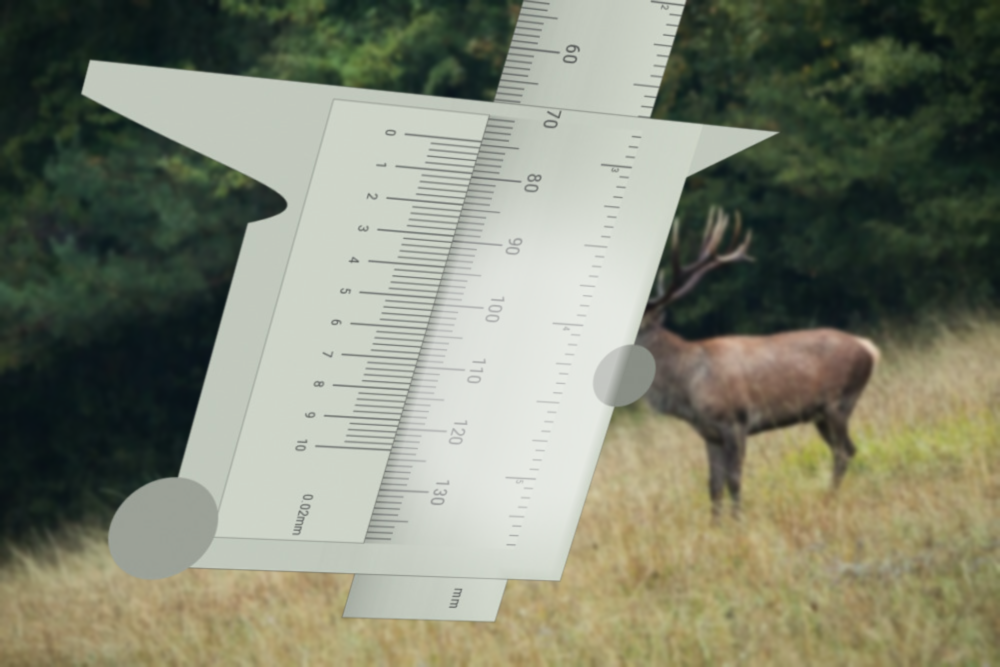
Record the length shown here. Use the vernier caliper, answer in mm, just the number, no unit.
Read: 74.5
